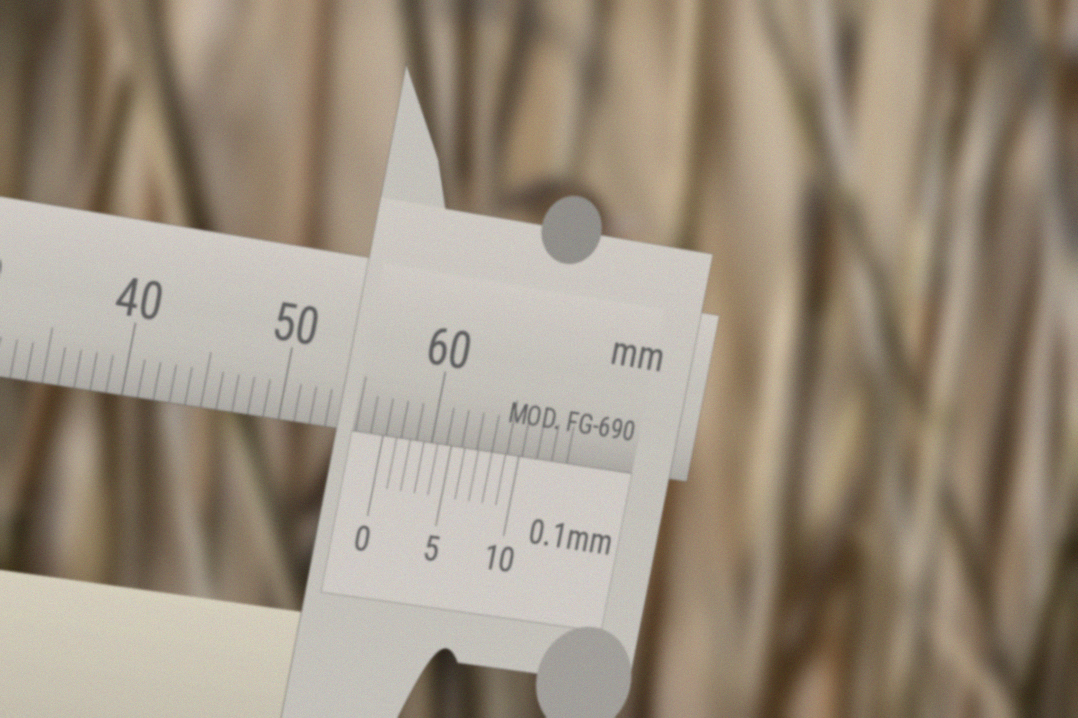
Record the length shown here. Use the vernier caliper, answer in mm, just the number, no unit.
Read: 56.8
